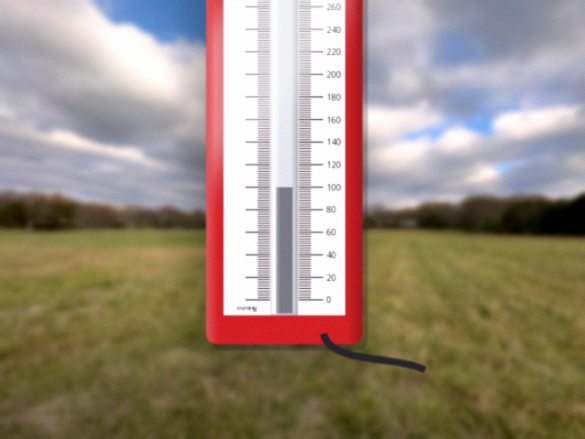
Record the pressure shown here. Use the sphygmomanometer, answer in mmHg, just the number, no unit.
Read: 100
